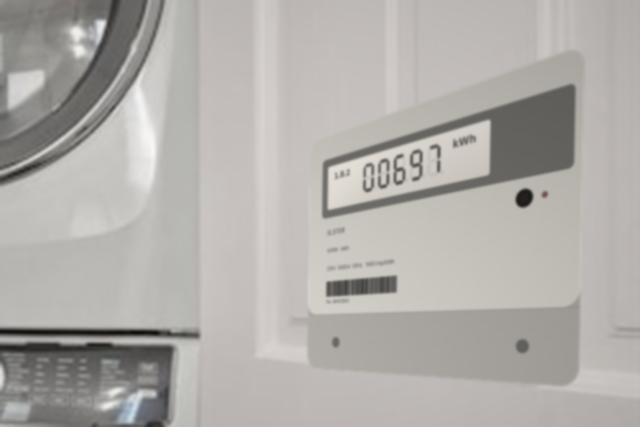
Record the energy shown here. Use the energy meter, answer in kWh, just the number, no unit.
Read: 697
